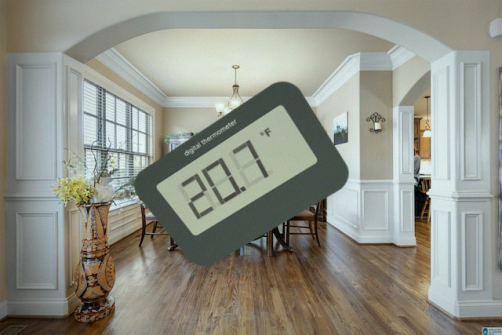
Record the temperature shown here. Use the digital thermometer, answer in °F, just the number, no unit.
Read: 20.7
